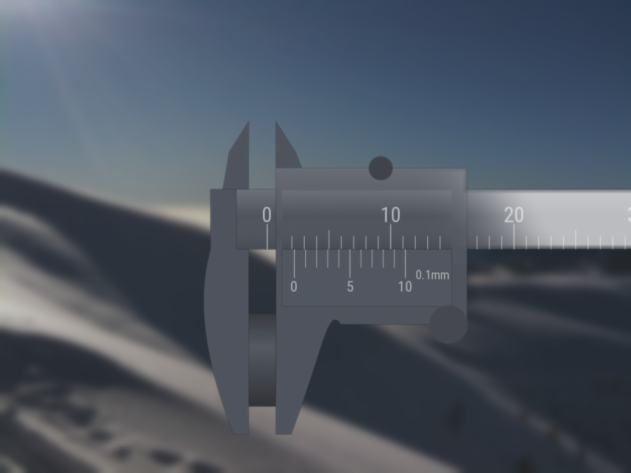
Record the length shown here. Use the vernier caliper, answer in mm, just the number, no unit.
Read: 2.2
